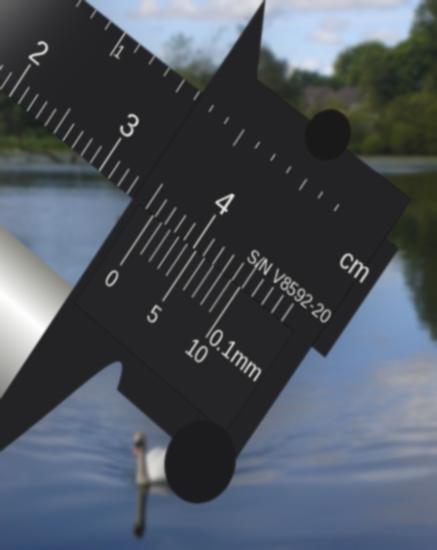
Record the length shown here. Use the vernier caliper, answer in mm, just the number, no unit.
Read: 35.8
